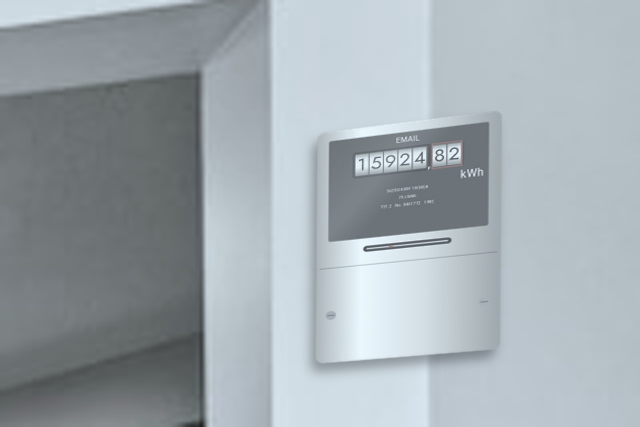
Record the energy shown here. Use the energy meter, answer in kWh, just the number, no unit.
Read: 15924.82
